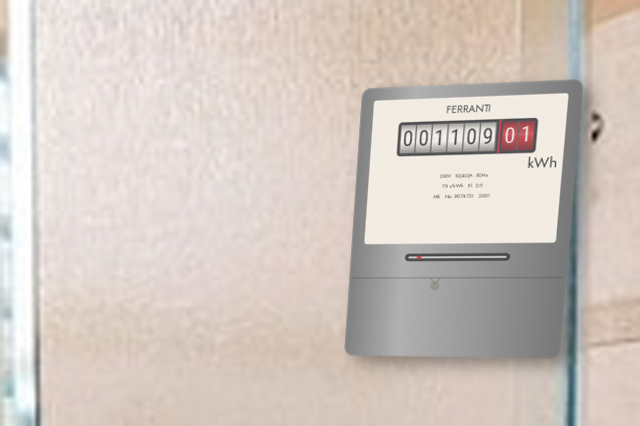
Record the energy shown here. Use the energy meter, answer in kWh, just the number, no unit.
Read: 1109.01
